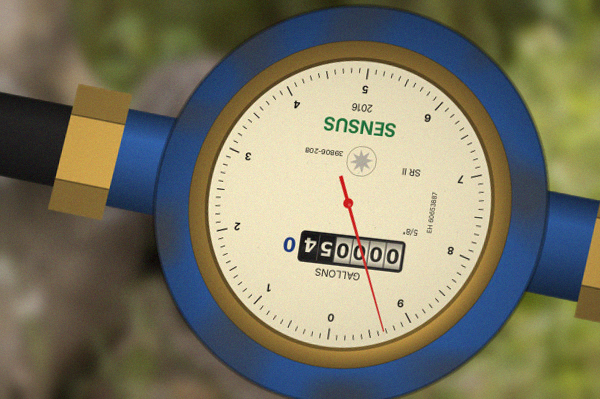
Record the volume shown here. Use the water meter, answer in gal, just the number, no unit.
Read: 539.3
